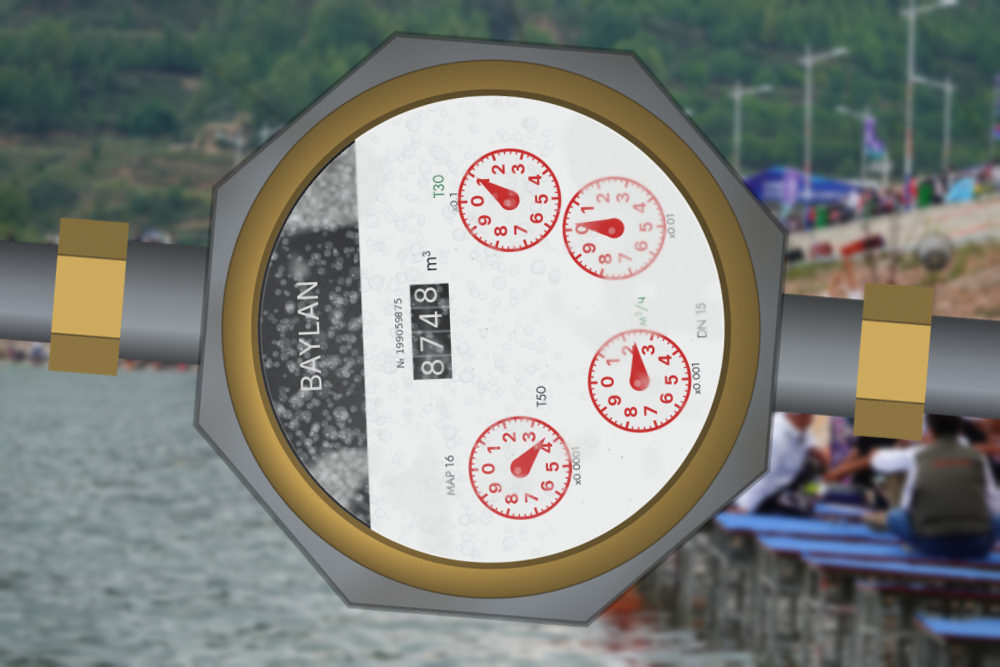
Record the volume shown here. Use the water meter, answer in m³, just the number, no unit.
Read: 8748.1023
